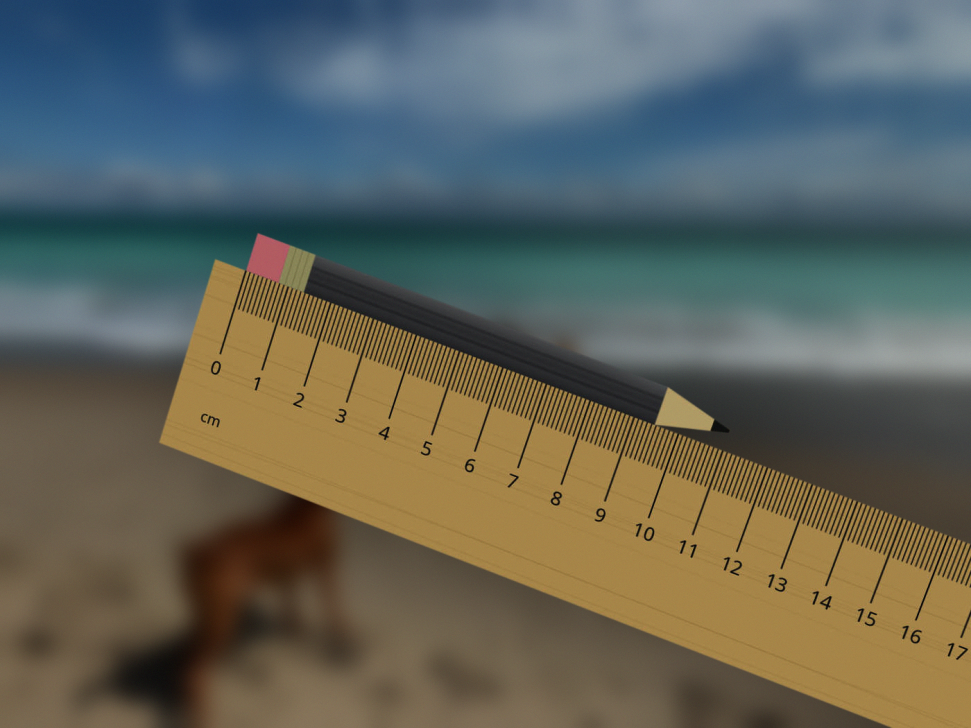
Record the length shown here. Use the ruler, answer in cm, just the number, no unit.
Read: 11
